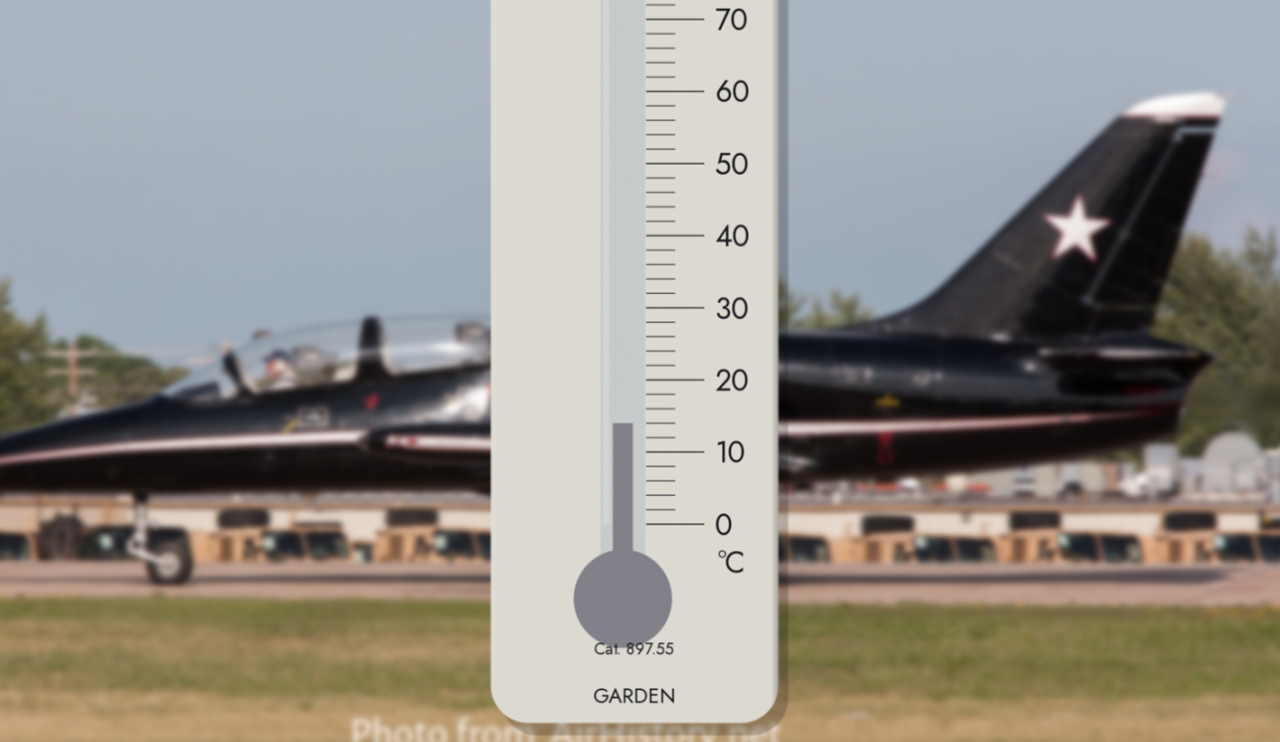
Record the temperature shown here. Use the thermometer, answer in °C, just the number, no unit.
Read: 14
